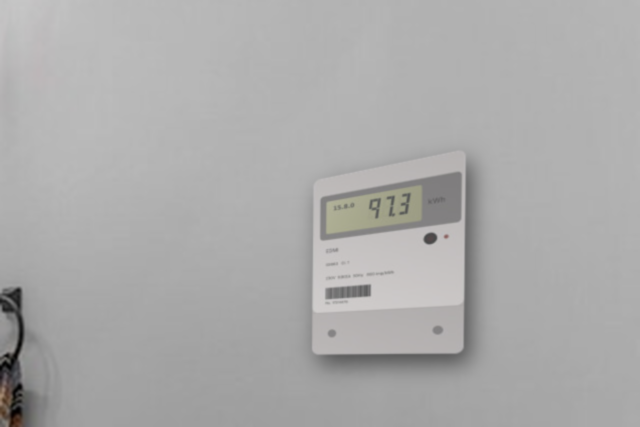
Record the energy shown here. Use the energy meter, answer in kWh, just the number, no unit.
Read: 97.3
